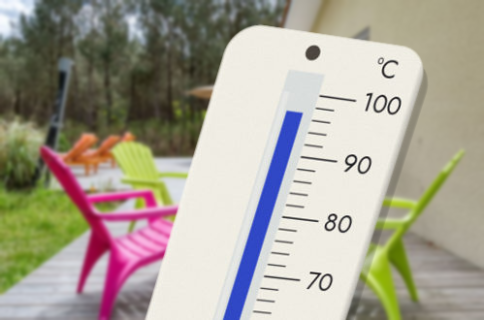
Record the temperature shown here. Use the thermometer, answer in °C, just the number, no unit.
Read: 97
